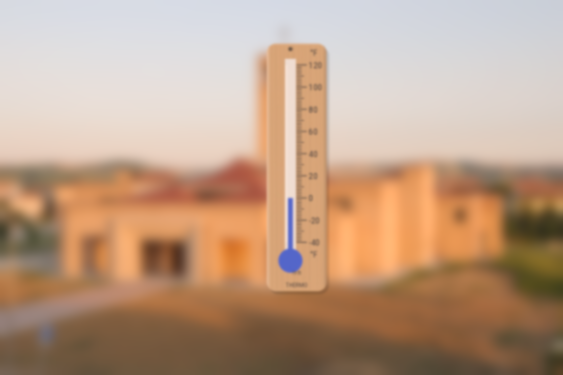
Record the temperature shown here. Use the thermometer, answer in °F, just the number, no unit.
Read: 0
